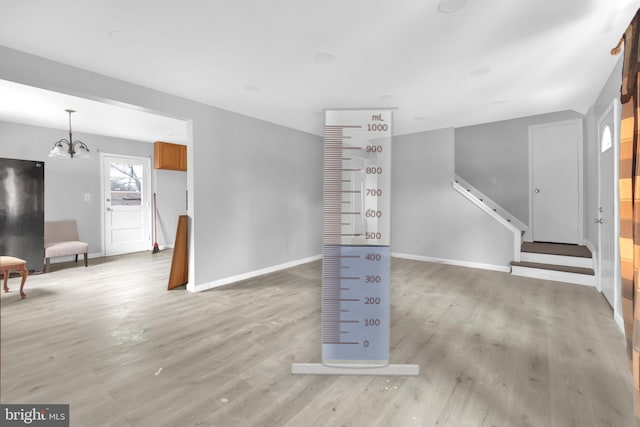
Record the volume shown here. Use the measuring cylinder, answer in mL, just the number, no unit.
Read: 450
